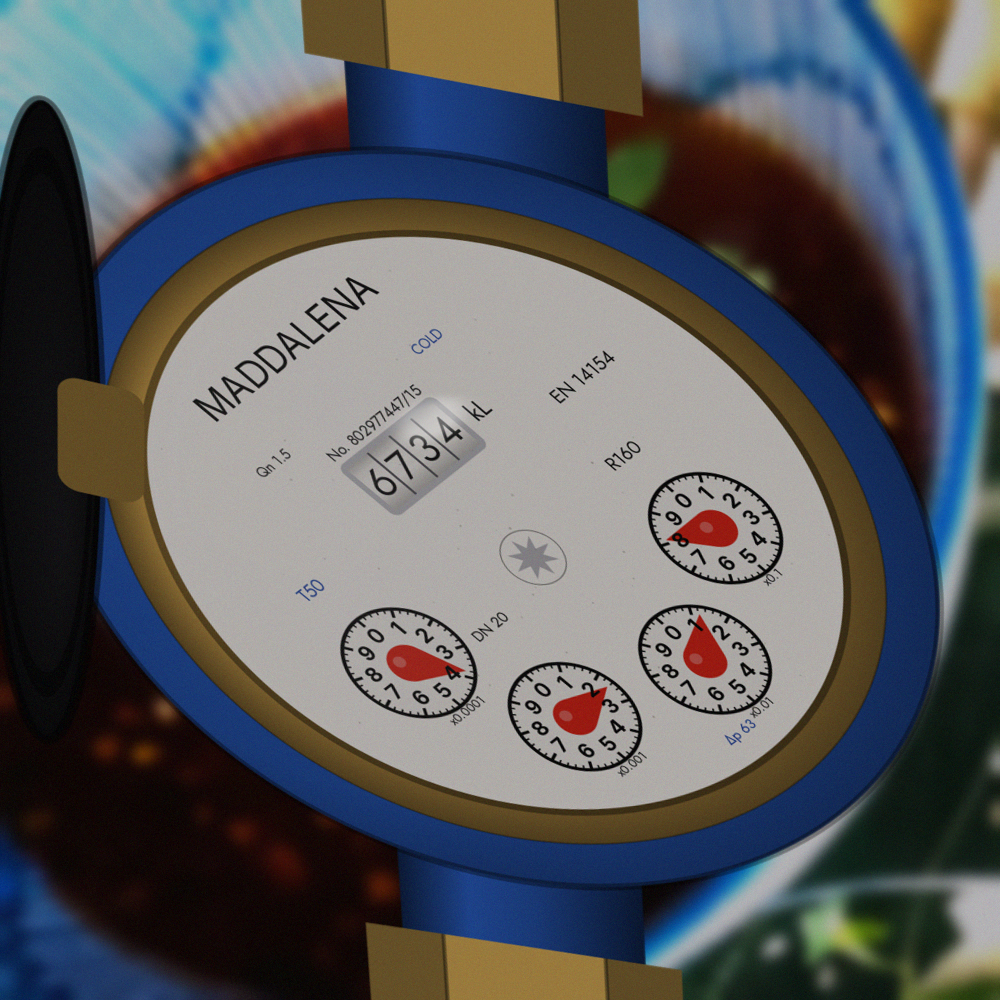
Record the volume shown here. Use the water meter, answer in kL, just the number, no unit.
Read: 6734.8123
